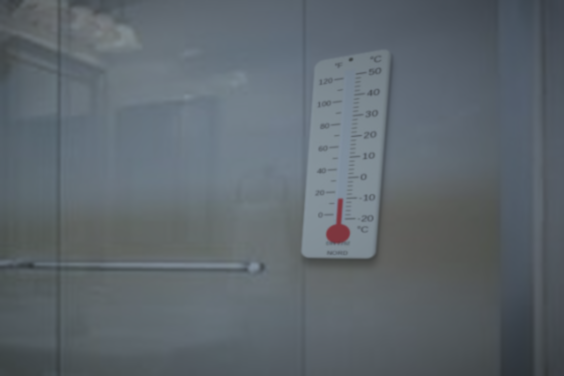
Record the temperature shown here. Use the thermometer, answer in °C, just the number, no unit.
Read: -10
